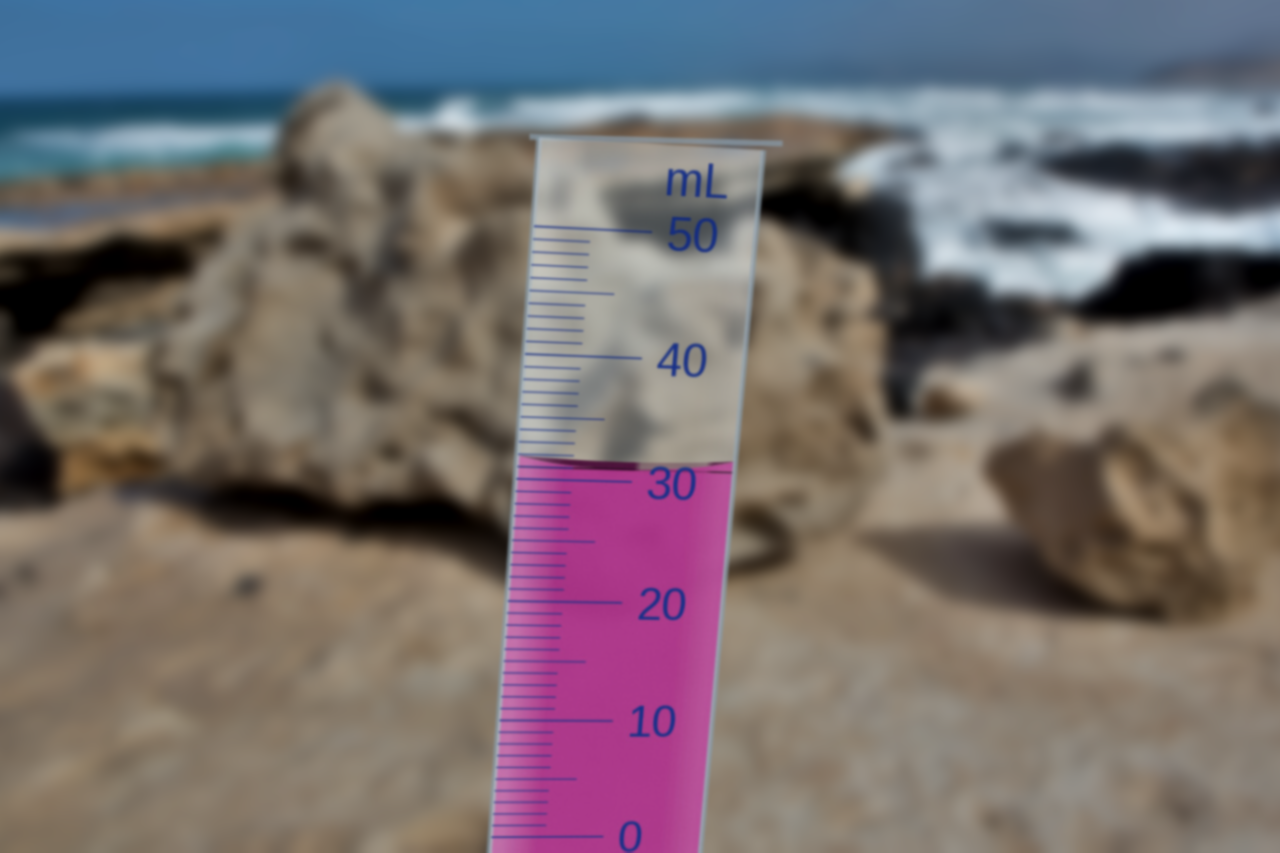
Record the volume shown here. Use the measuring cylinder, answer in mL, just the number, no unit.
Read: 31
